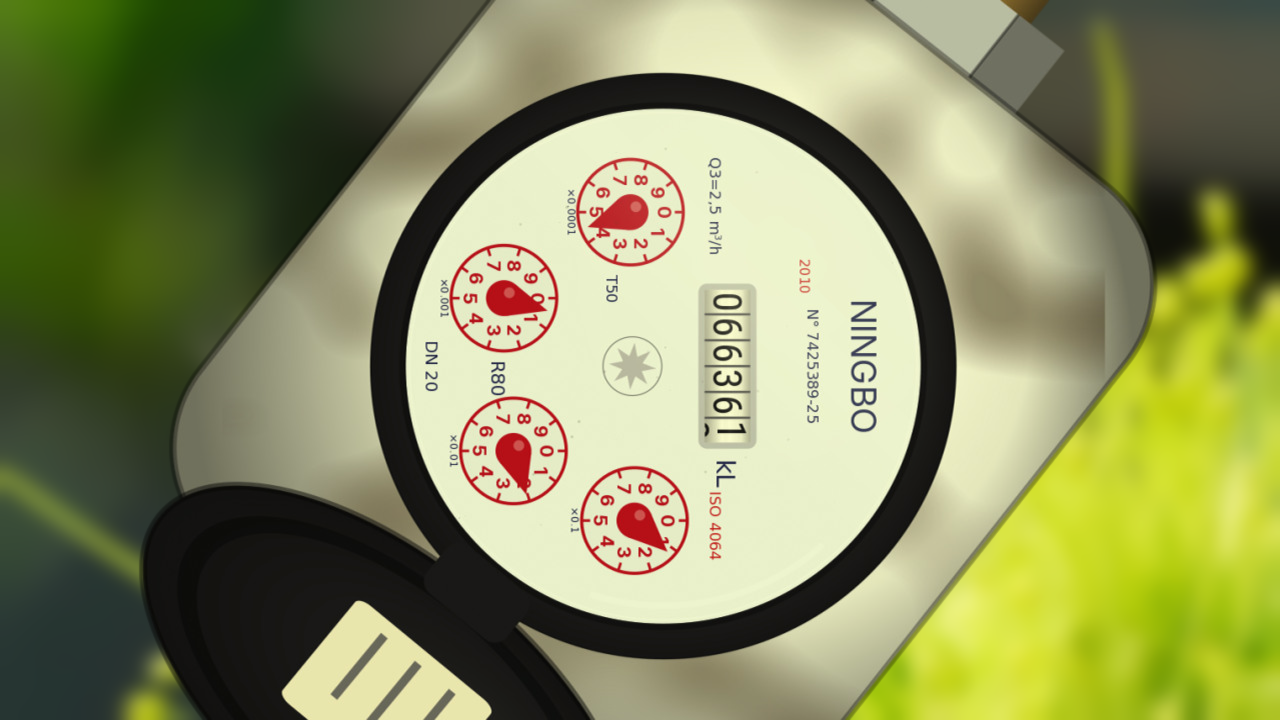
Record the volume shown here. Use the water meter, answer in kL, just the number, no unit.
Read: 66361.1204
